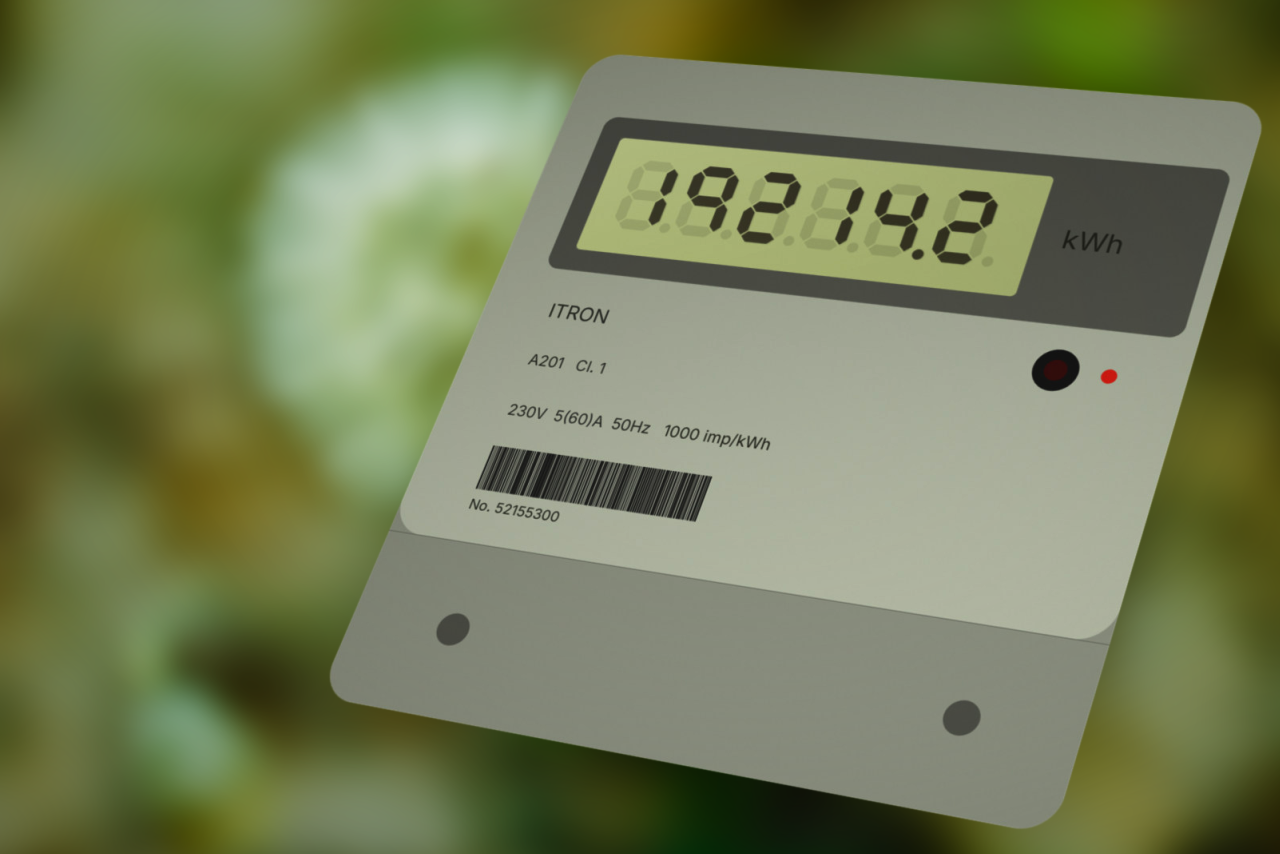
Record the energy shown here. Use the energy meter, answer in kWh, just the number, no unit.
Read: 19214.2
